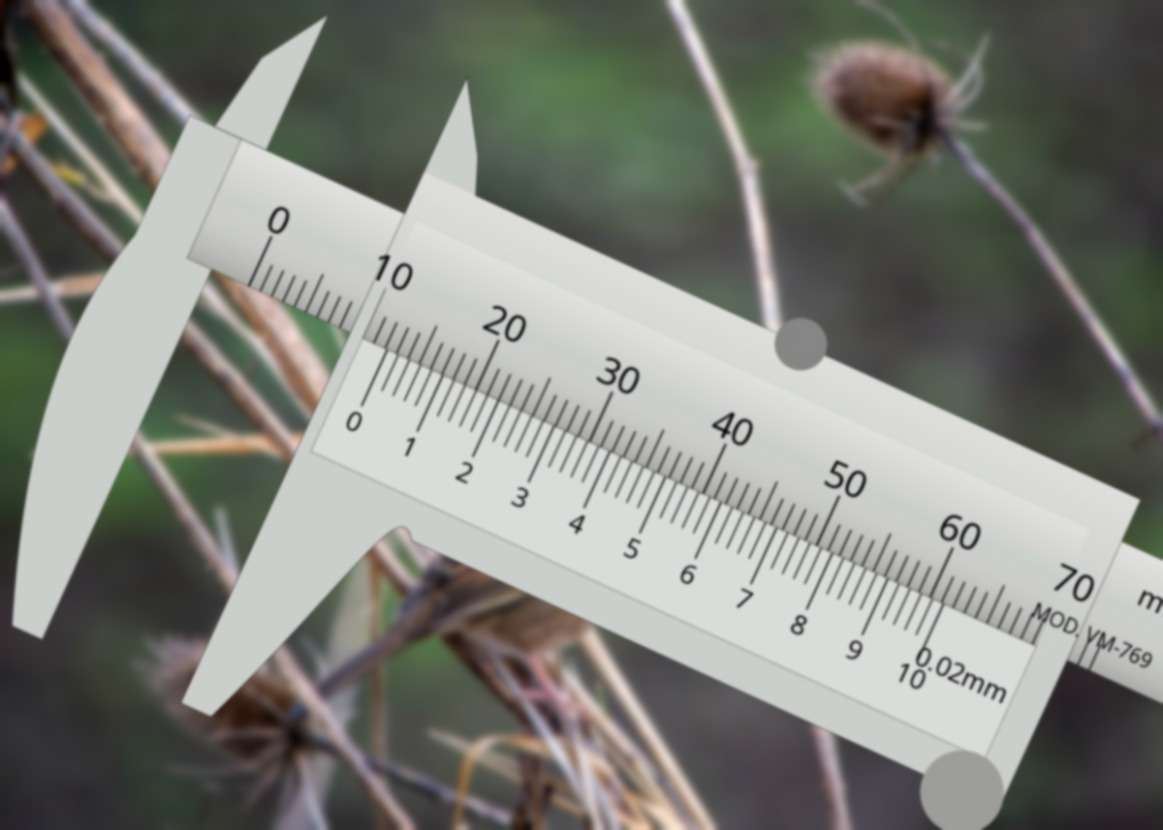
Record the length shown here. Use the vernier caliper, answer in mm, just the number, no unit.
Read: 12.2
